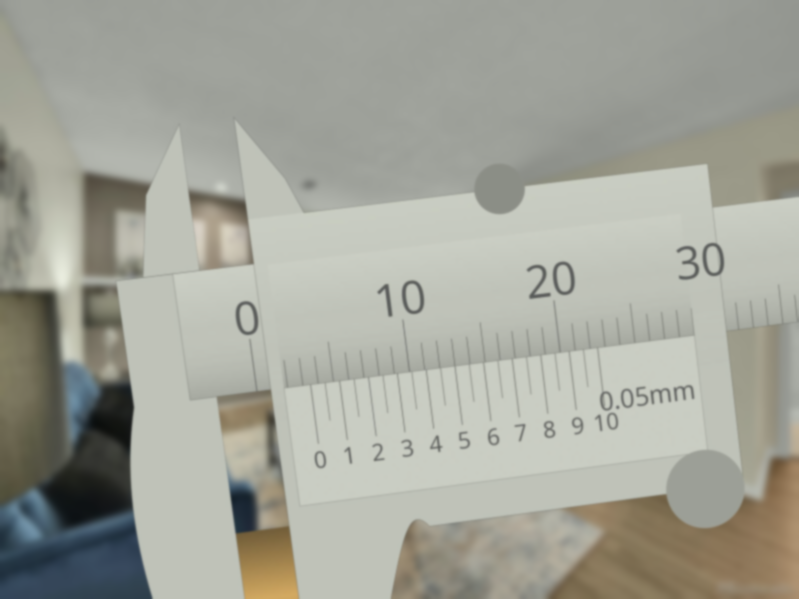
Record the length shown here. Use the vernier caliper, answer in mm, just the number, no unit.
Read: 3.5
